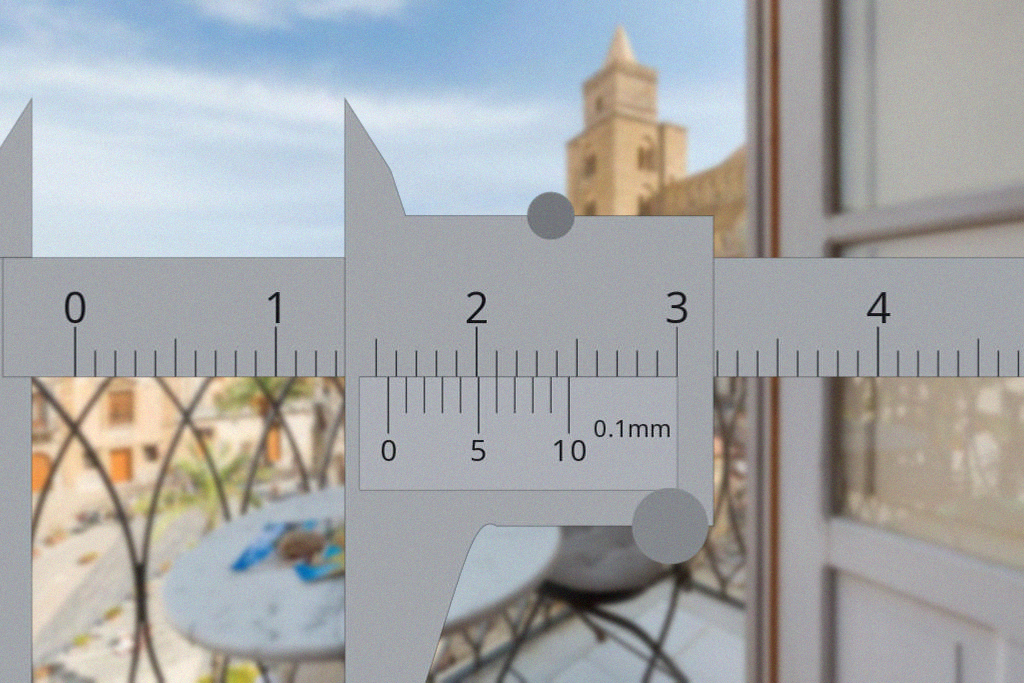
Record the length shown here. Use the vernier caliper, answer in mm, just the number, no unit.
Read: 15.6
